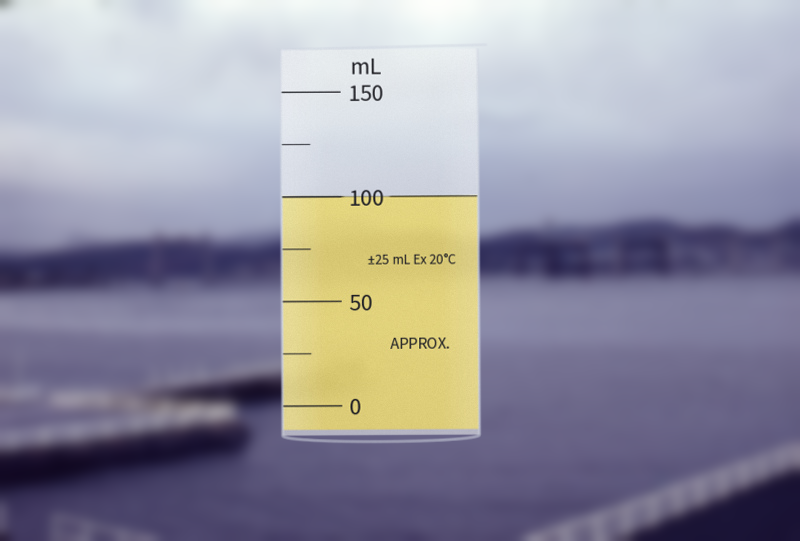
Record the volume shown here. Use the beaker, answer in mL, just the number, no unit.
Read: 100
